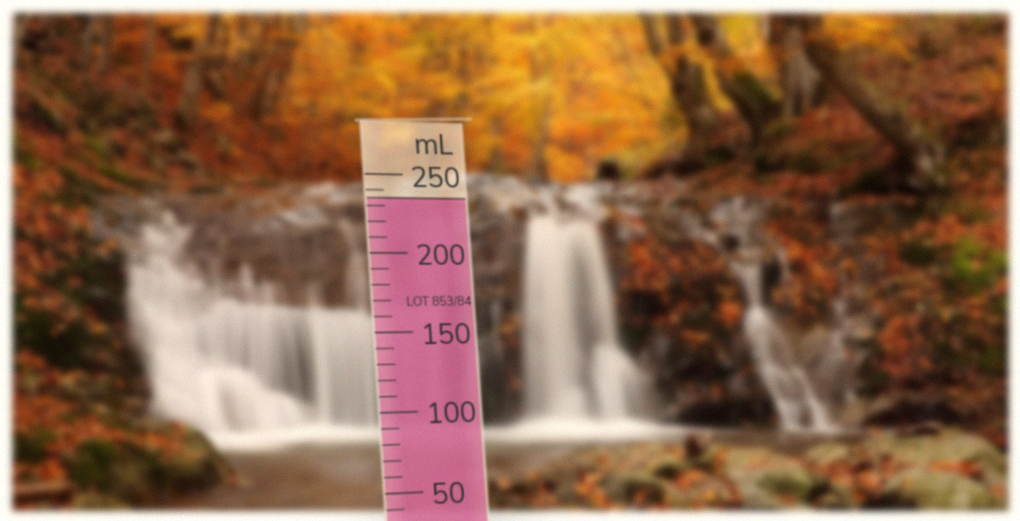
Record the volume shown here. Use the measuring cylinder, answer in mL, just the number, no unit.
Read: 235
